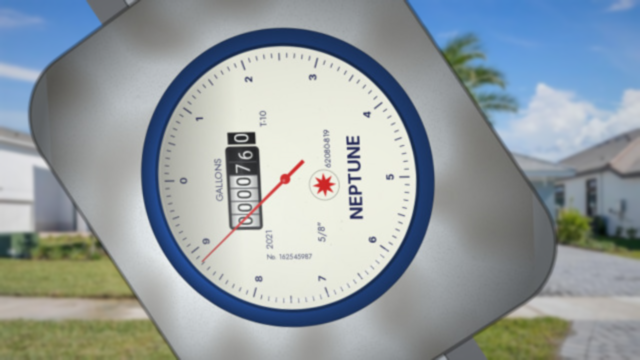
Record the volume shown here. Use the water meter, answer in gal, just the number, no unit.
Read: 758.8
